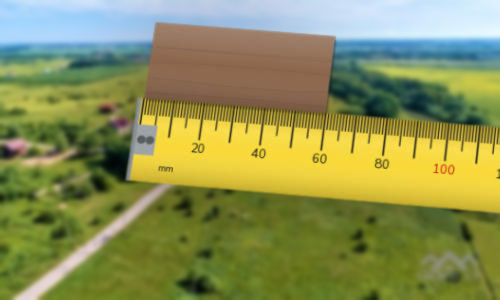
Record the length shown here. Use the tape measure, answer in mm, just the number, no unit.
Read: 60
